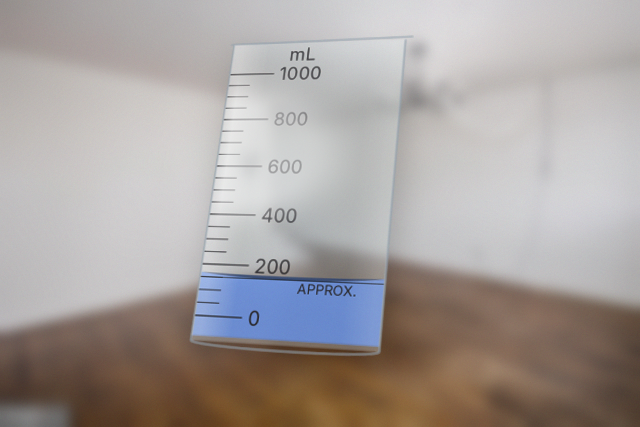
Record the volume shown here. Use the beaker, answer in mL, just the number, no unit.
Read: 150
